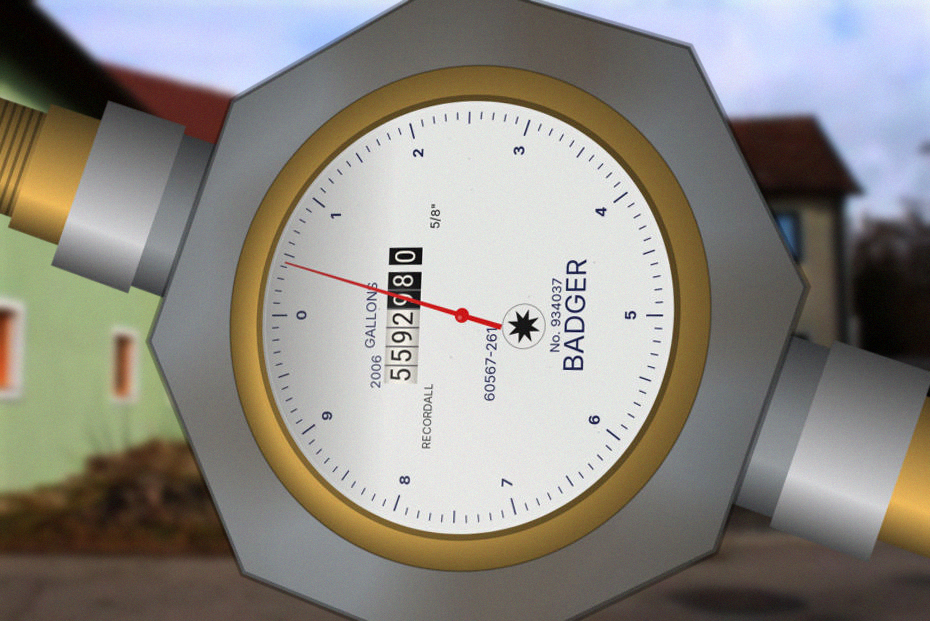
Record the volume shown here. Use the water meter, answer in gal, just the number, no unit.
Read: 5592980.4
